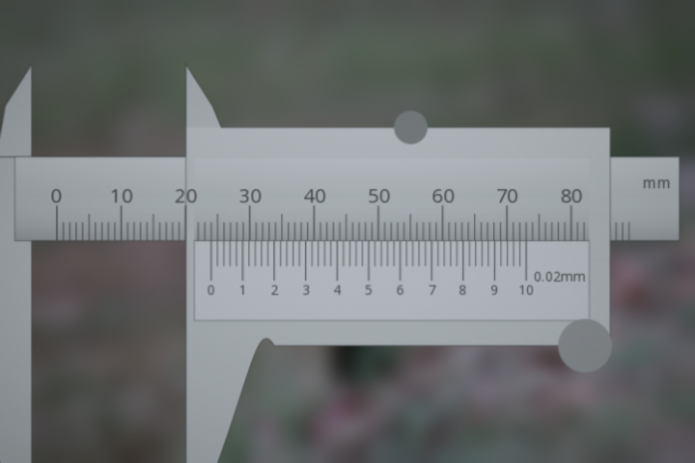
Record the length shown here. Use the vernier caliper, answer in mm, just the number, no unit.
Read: 24.0
